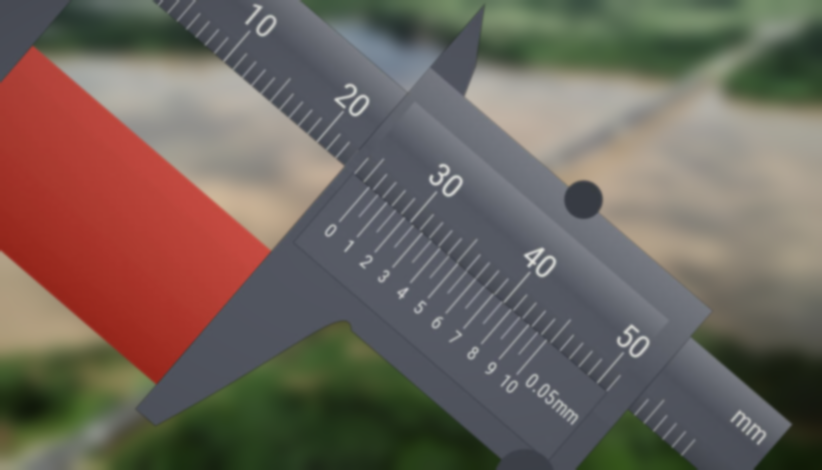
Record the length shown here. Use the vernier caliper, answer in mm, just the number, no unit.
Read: 25.6
